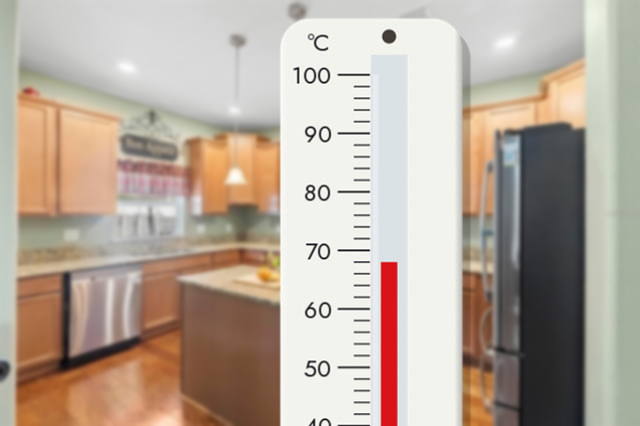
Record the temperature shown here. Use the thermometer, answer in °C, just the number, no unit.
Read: 68
